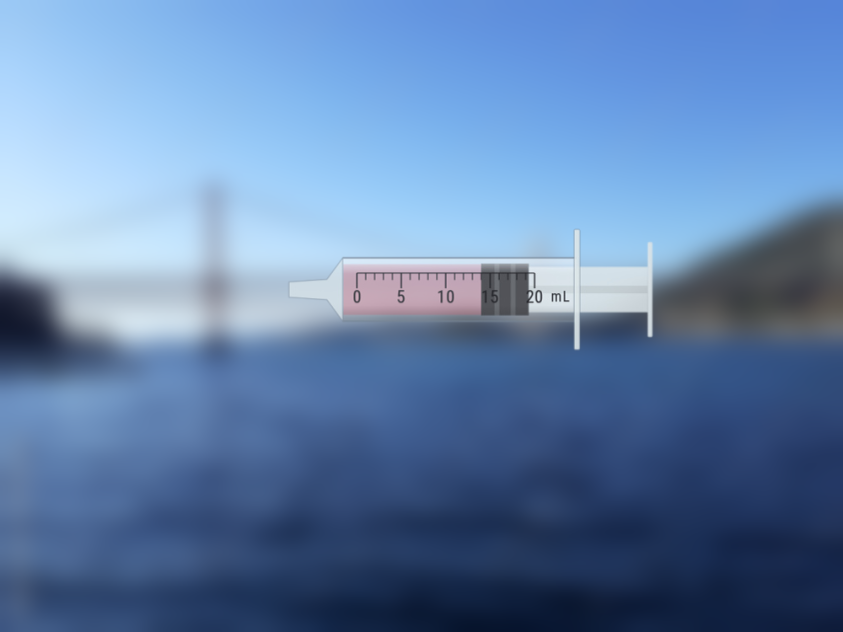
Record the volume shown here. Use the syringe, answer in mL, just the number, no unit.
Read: 14
